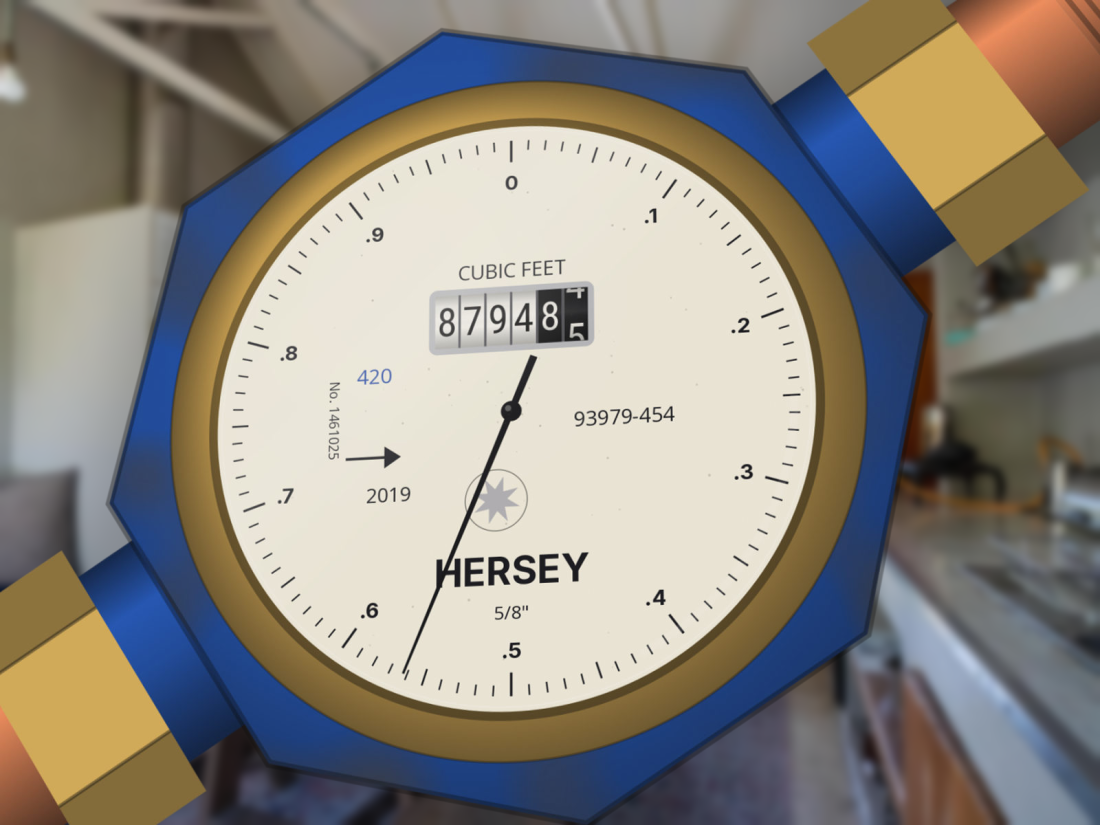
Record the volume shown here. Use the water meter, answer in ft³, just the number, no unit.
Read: 879484.56
